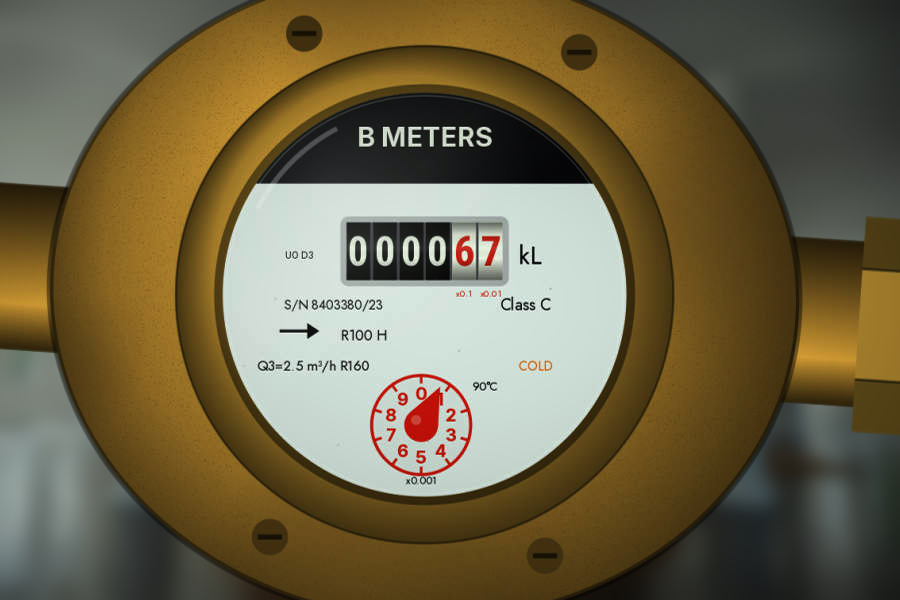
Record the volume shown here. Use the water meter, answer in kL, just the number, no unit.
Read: 0.670
